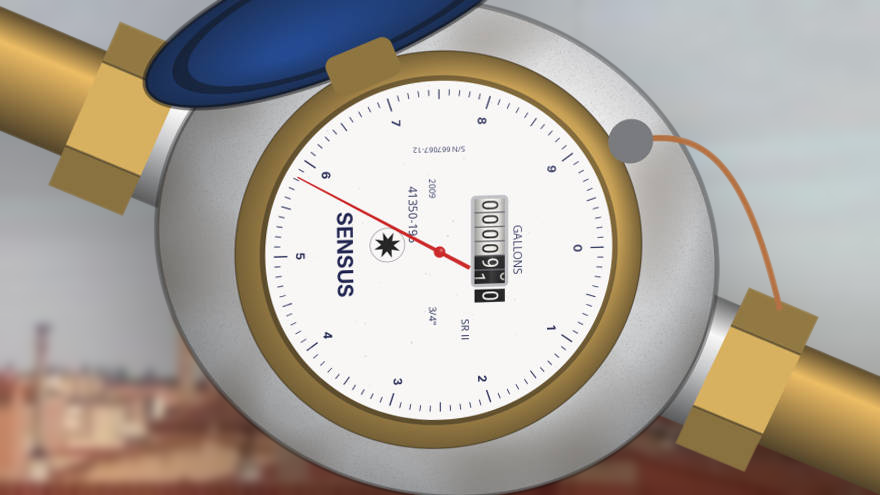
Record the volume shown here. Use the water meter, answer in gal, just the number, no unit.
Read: 905.8
